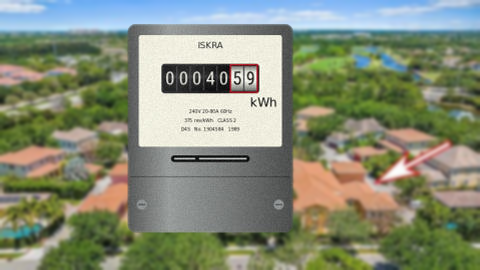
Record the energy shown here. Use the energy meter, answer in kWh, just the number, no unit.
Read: 40.59
